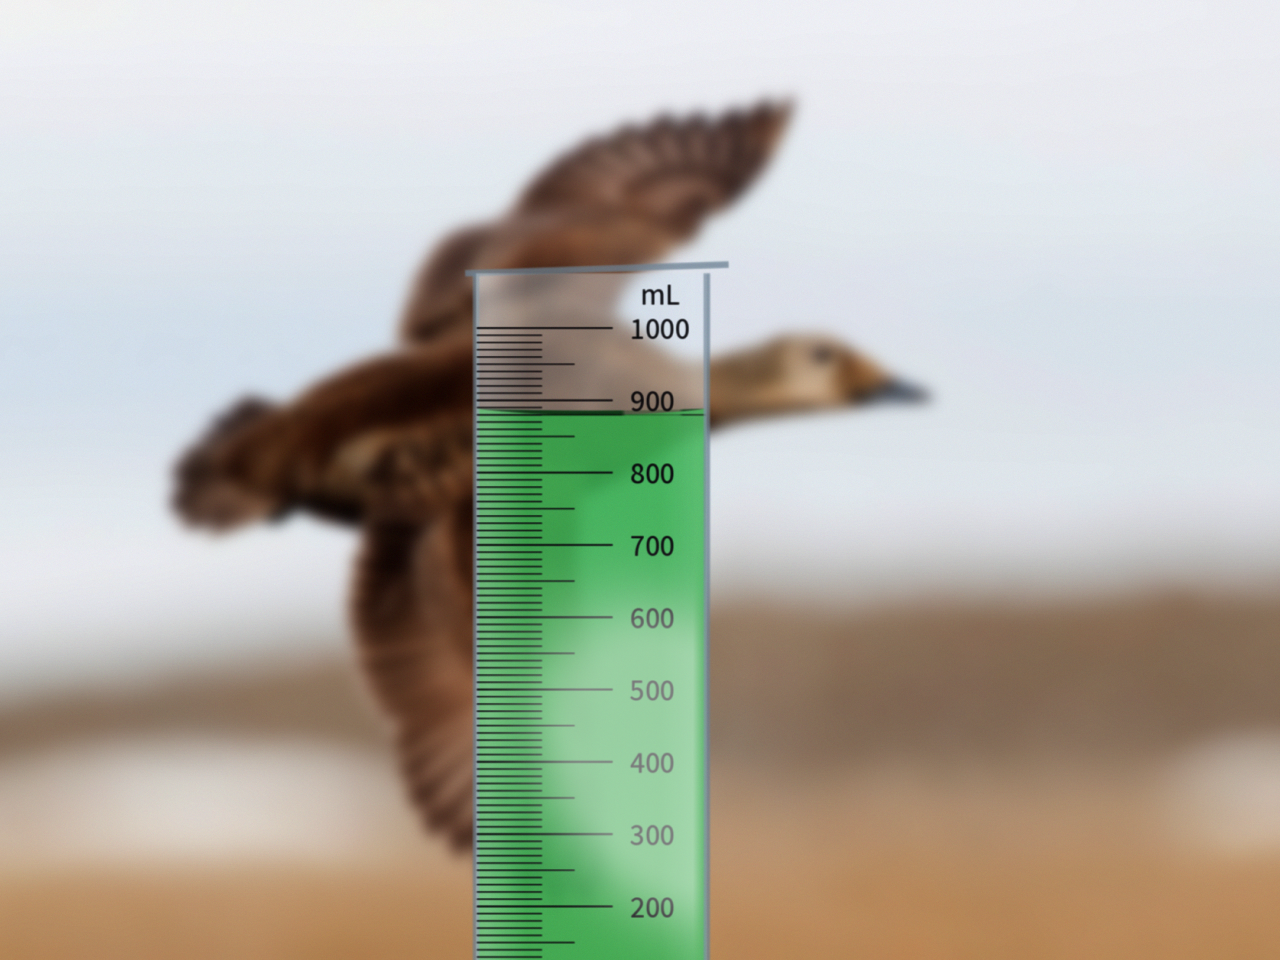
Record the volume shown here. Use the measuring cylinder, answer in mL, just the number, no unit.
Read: 880
